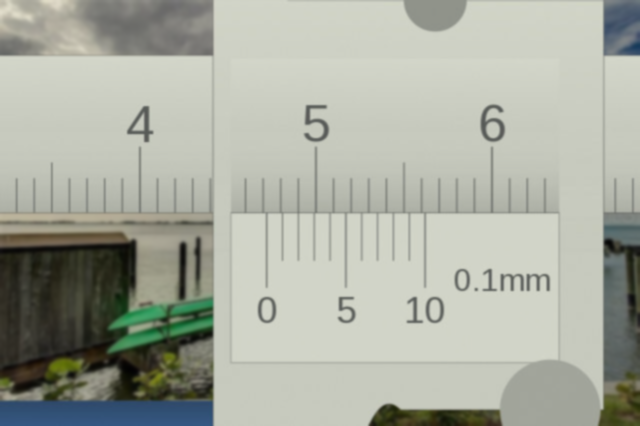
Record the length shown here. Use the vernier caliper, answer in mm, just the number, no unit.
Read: 47.2
